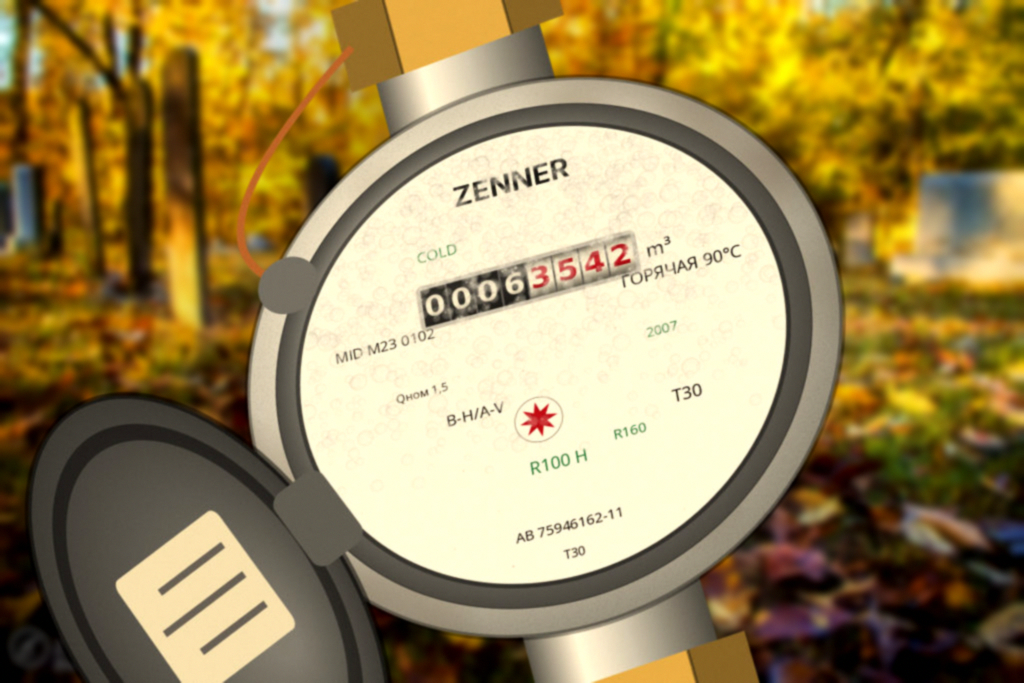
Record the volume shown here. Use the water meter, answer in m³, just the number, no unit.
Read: 6.3542
